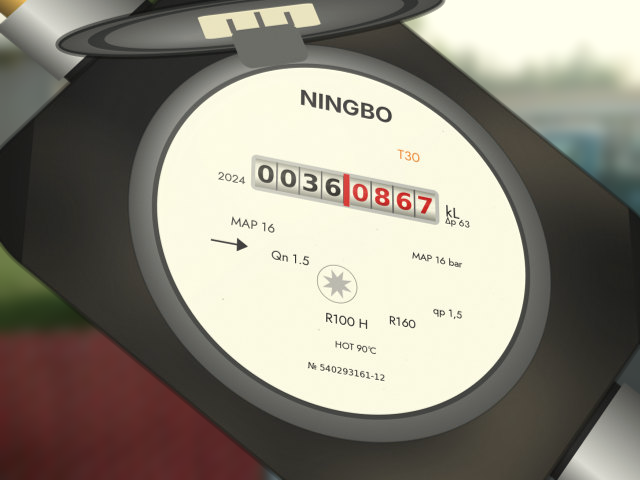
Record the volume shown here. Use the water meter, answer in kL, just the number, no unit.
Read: 36.0867
